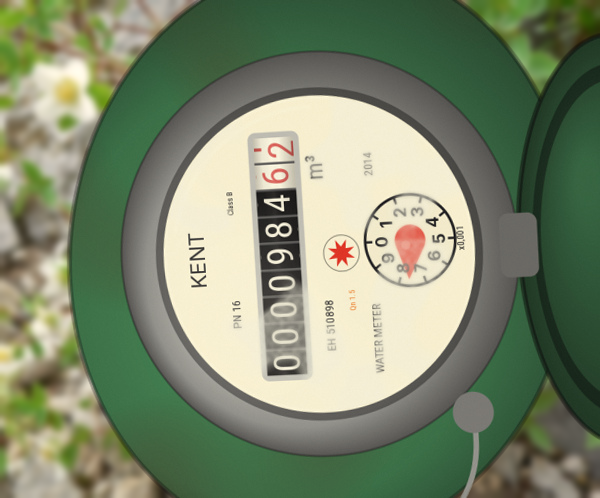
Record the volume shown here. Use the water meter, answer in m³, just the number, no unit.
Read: 984.617
